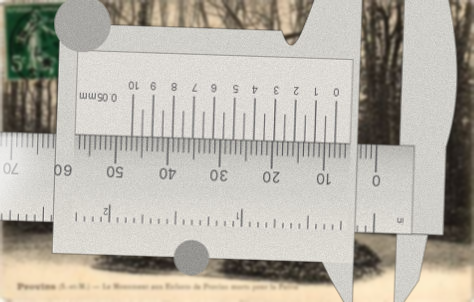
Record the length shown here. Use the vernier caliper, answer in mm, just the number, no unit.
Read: 8.0
